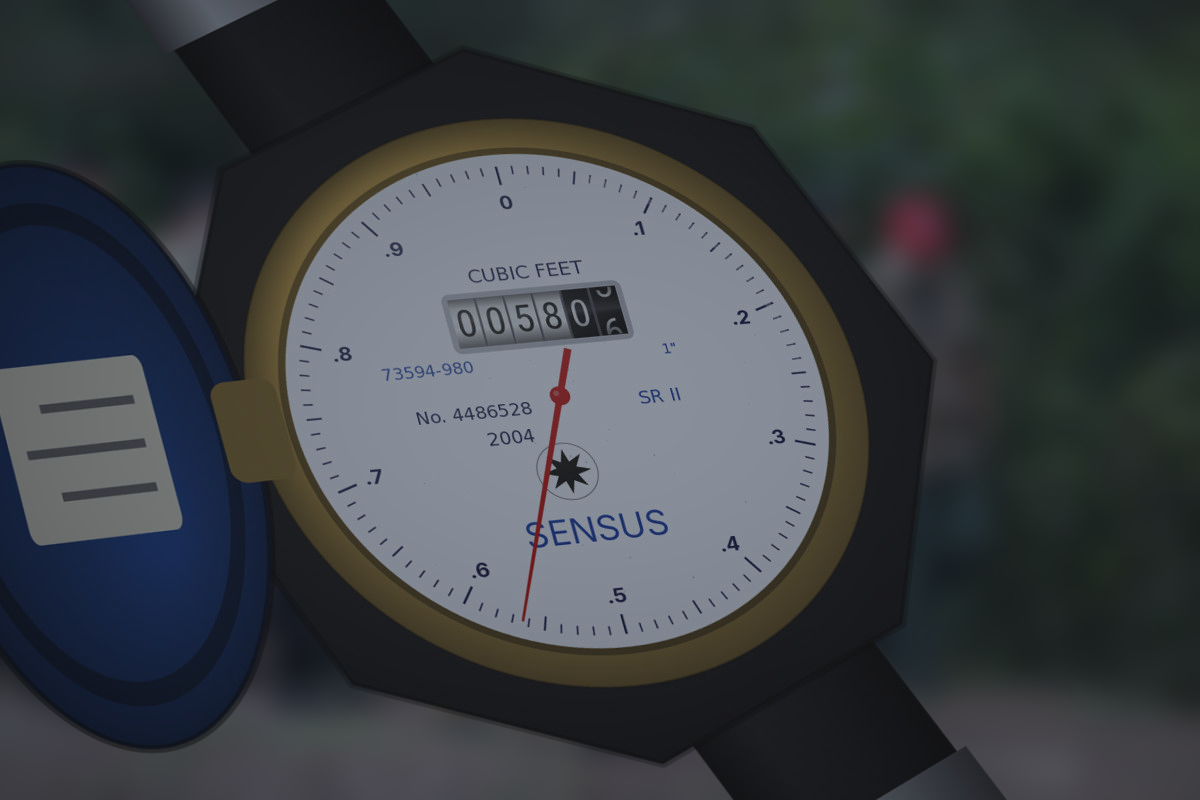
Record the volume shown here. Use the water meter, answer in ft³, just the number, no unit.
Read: 5805.56
